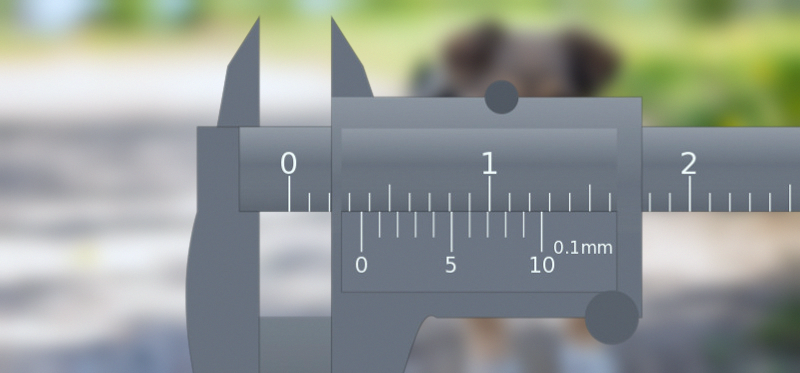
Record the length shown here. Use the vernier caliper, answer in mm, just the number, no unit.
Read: 3.6
